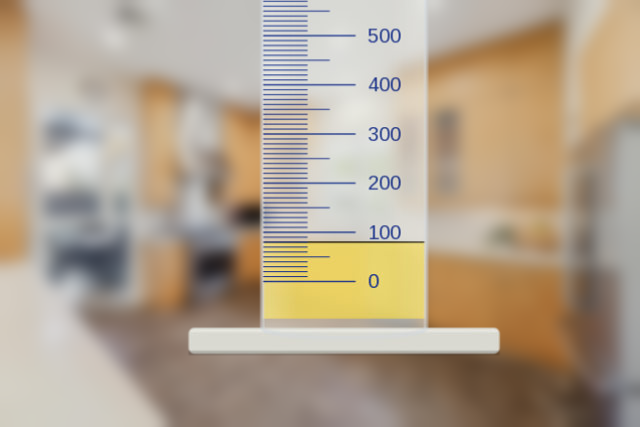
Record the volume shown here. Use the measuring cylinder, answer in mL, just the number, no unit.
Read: 80
